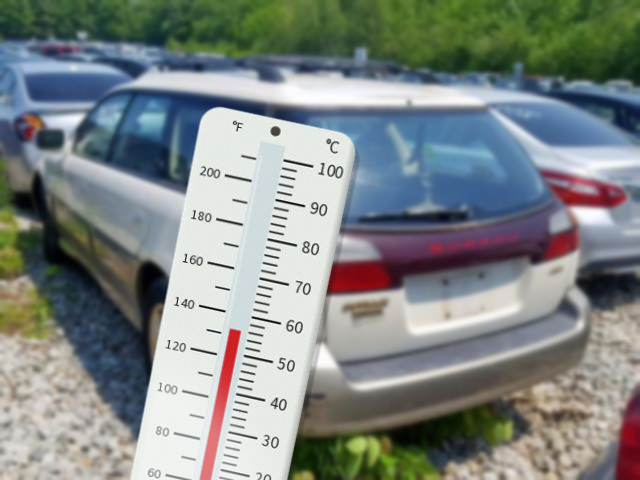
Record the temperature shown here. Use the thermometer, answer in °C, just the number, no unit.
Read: 56
